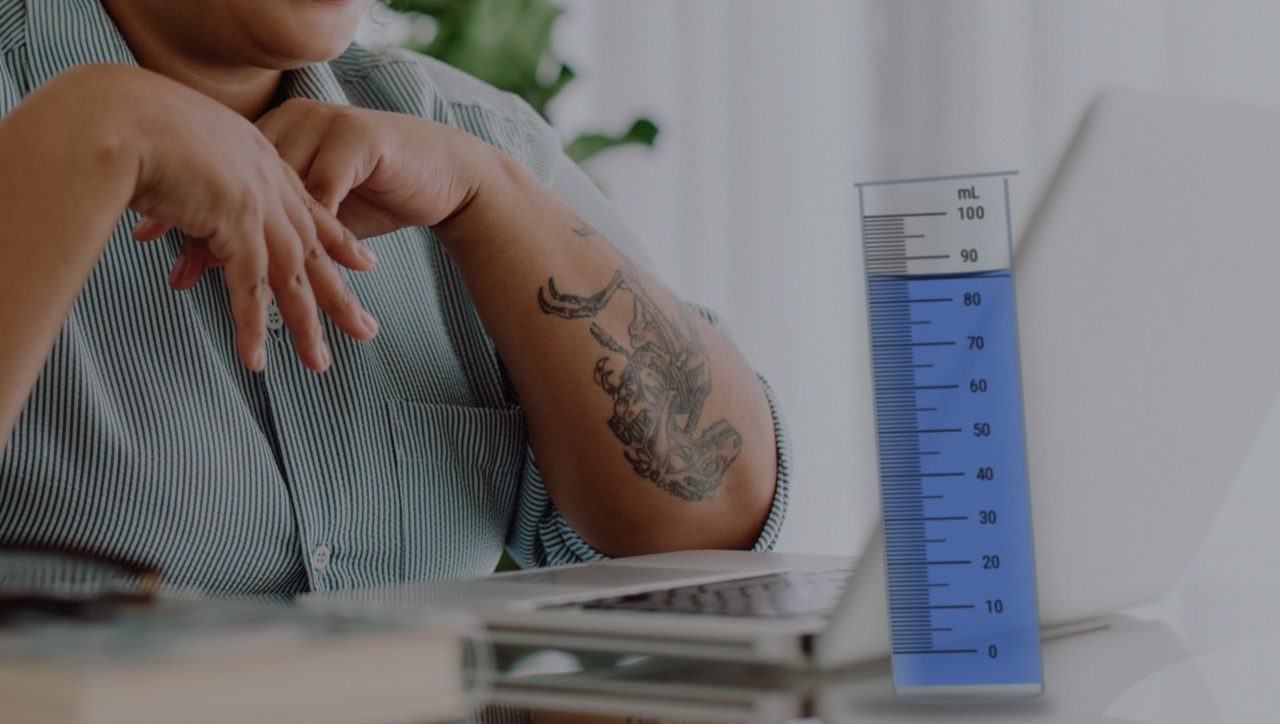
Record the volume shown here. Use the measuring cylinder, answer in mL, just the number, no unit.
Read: 85
